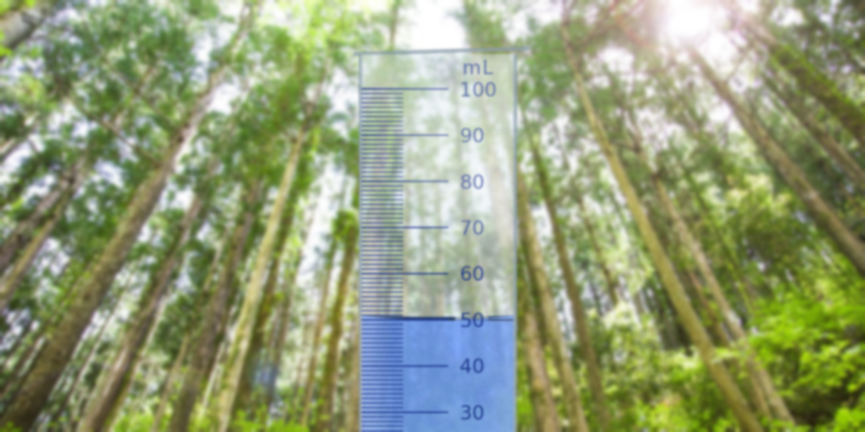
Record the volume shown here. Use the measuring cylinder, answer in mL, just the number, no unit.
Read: 50
